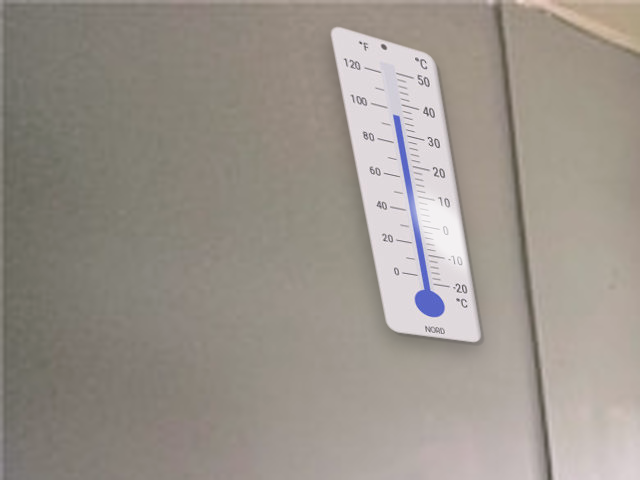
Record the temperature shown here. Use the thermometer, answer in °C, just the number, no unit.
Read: 36
